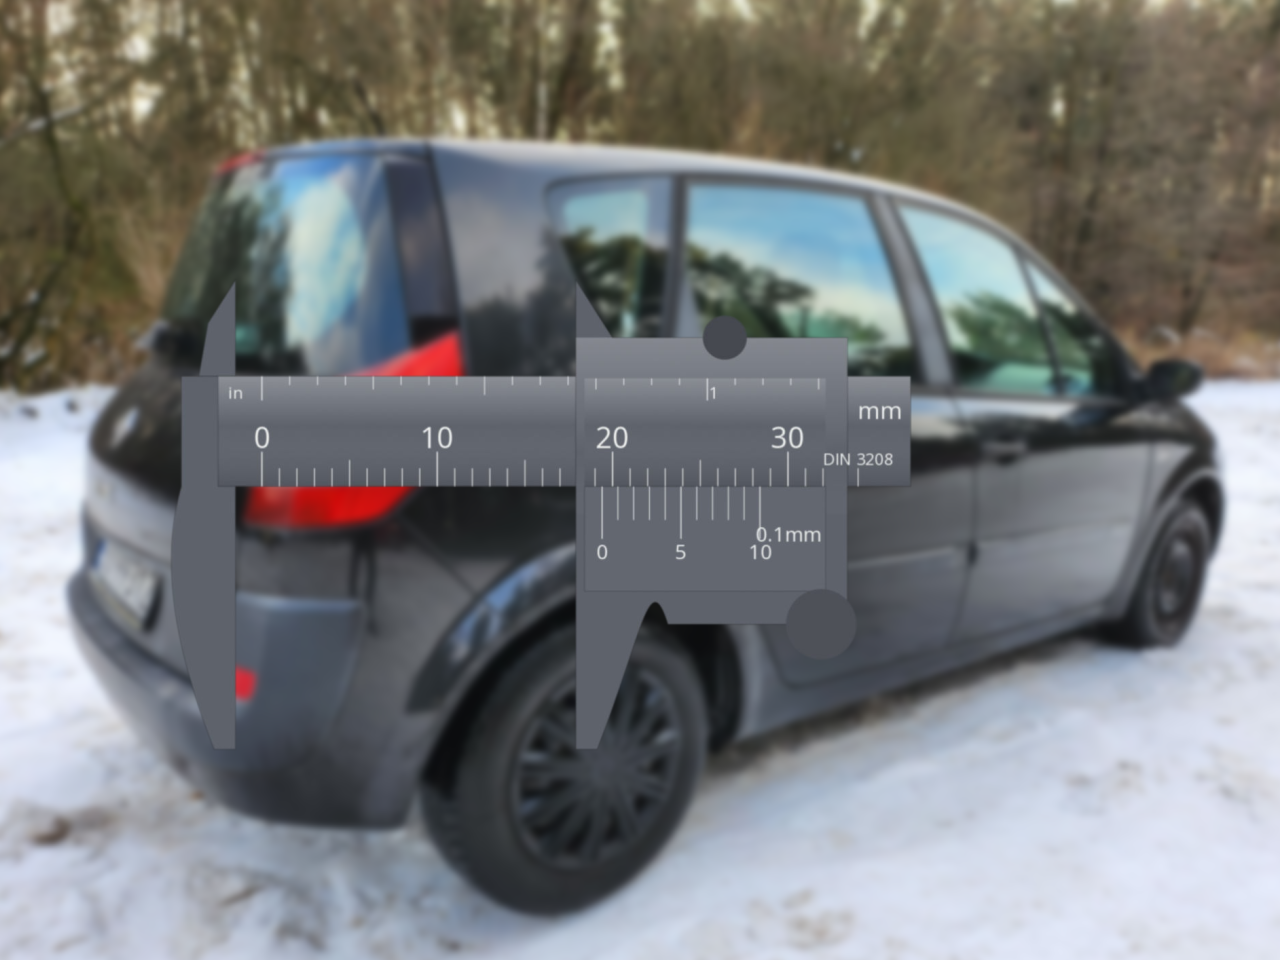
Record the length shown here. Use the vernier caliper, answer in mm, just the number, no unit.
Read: 19.4
